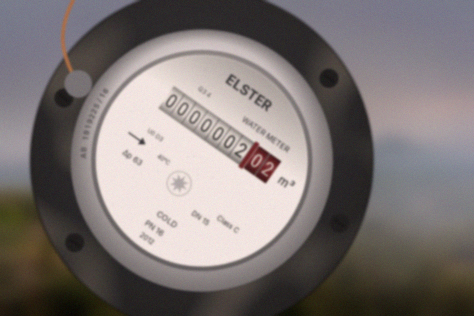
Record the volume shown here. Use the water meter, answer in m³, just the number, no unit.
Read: 2.02
